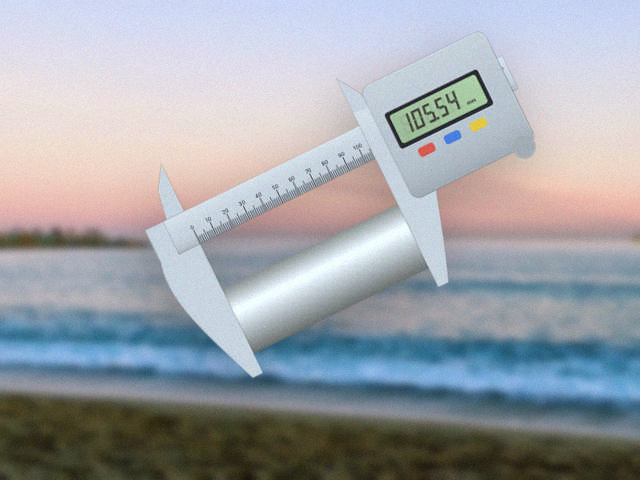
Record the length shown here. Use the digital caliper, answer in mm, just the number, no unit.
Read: 105.54
